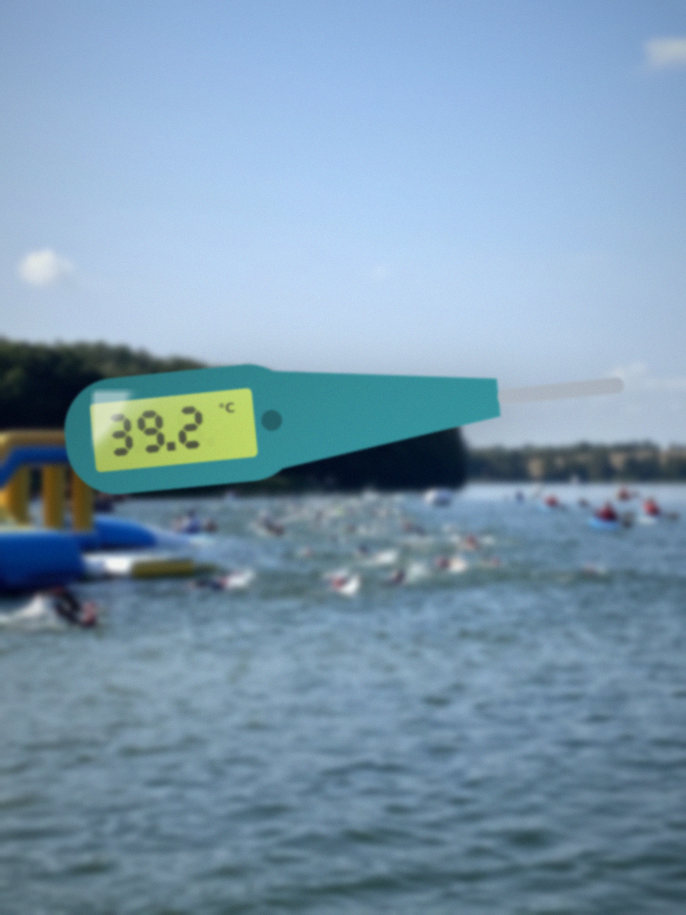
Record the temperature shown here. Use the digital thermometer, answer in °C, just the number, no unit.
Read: 39.2
